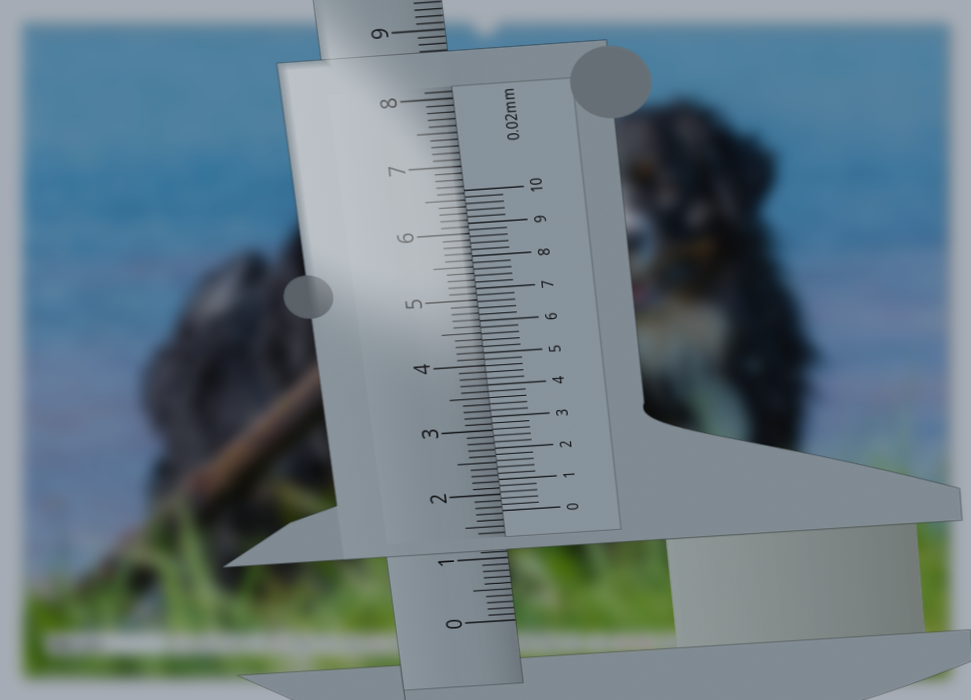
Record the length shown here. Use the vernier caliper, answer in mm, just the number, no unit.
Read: 17.4
